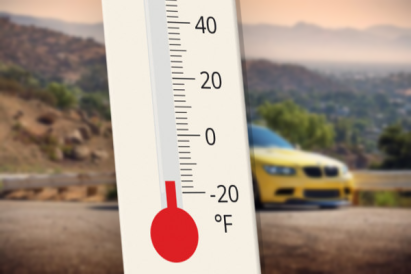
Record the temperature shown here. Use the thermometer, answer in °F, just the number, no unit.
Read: -16
